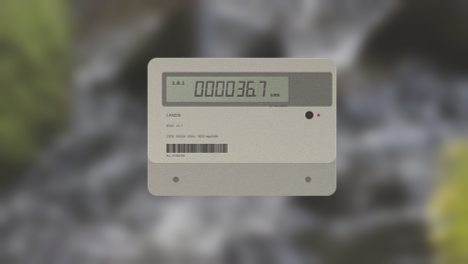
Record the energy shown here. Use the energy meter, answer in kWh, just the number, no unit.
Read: 36.7
